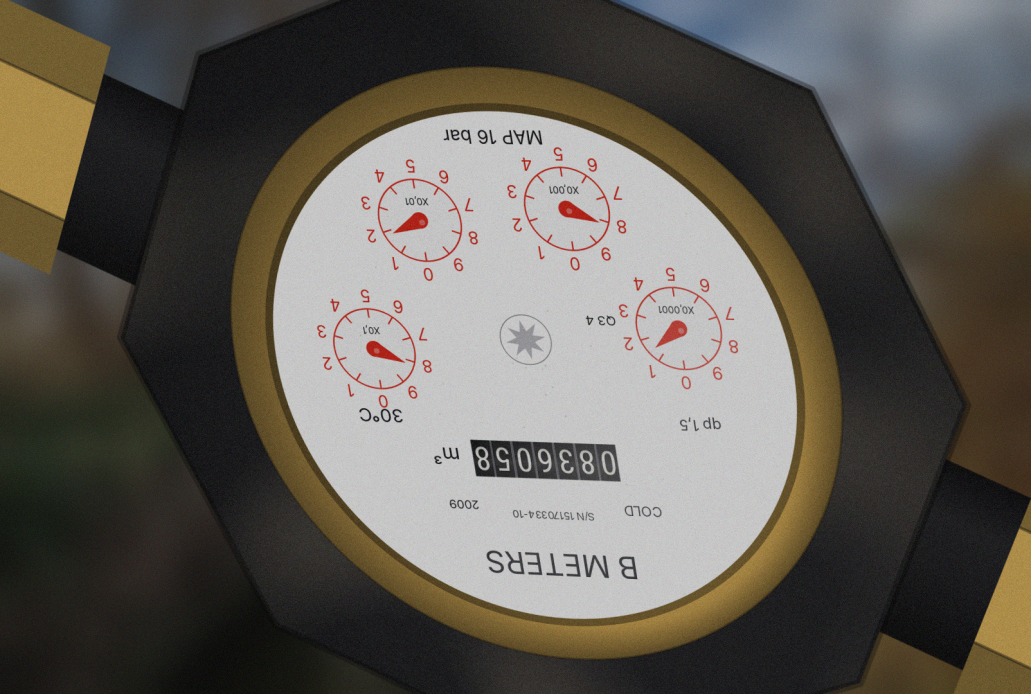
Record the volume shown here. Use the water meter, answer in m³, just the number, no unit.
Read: 836058.8181
